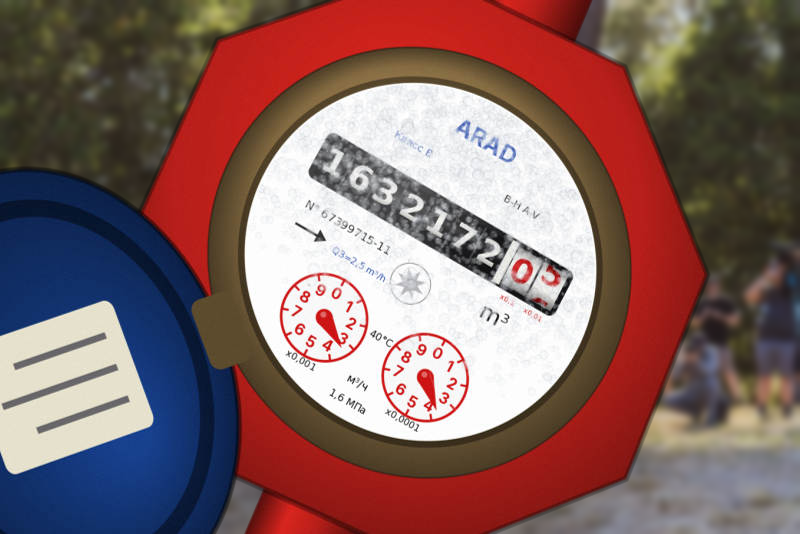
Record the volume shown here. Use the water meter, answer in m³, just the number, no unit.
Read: 1632172.0533
